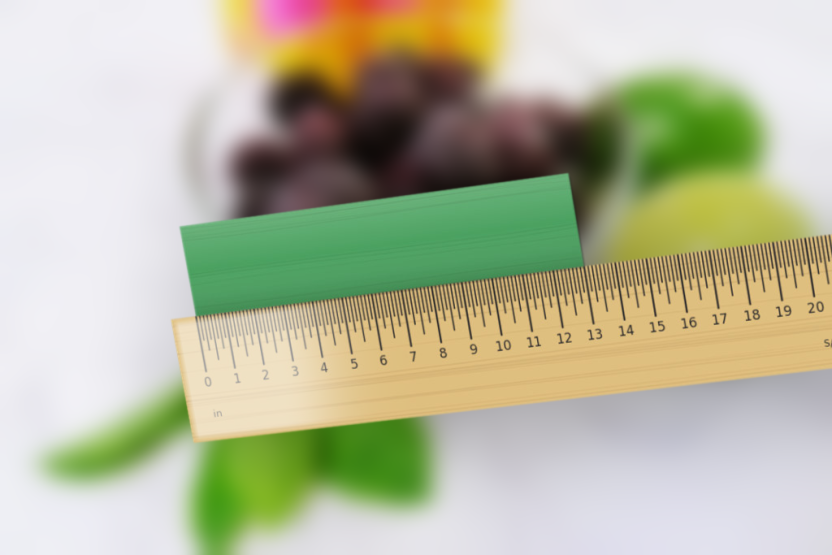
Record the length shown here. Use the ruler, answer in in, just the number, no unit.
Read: 13
